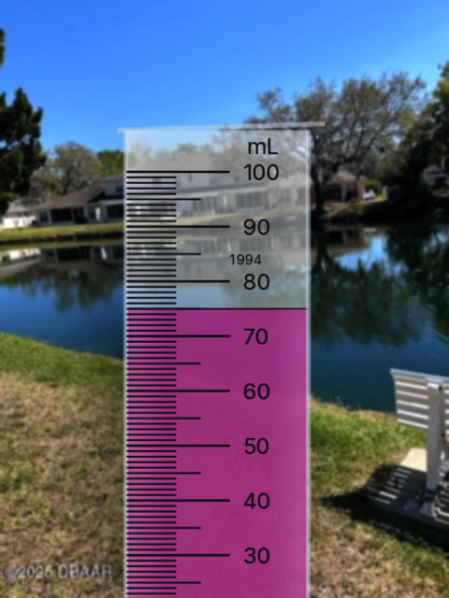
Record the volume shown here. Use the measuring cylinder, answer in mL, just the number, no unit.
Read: 75
